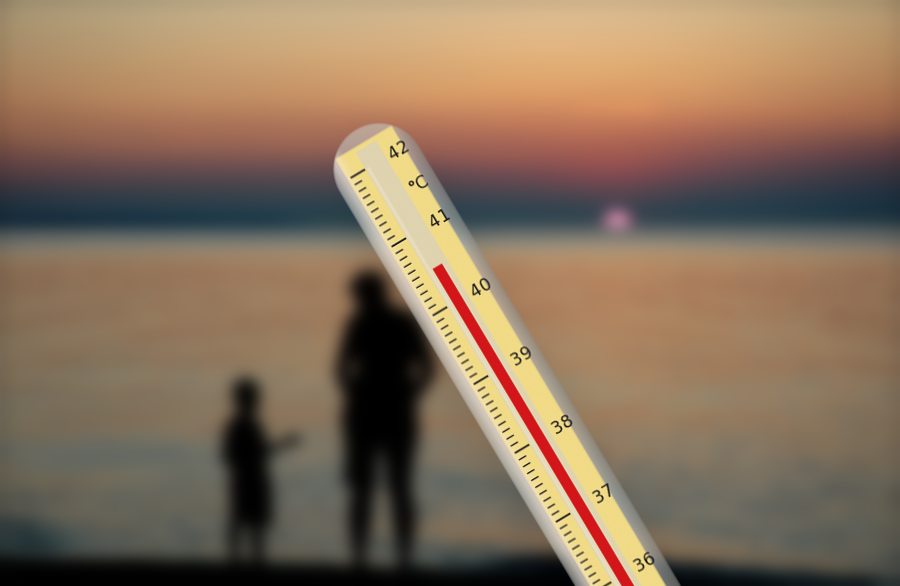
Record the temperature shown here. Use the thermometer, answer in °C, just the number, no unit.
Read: 40.5
